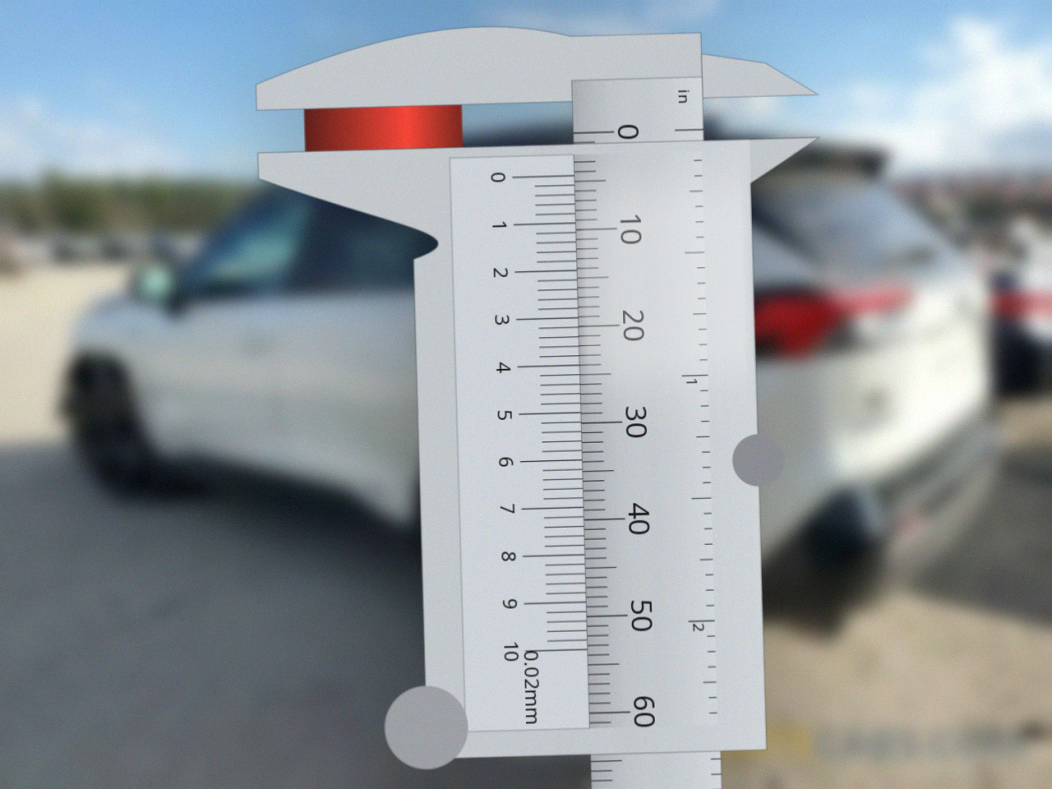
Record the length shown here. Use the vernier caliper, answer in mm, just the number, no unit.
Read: 4.4
